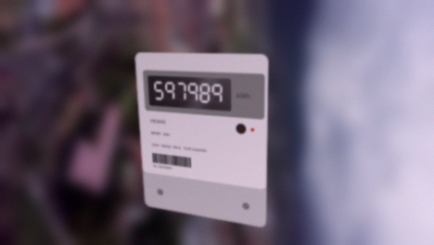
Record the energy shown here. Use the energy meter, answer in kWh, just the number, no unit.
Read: 597989
